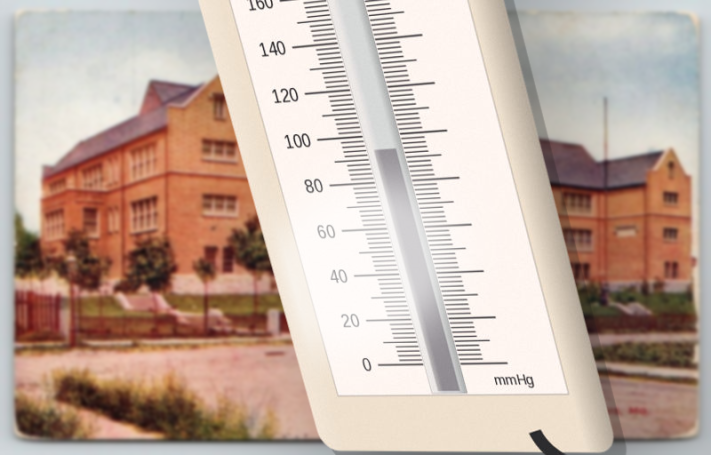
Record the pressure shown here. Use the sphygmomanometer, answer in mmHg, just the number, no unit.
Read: 94
